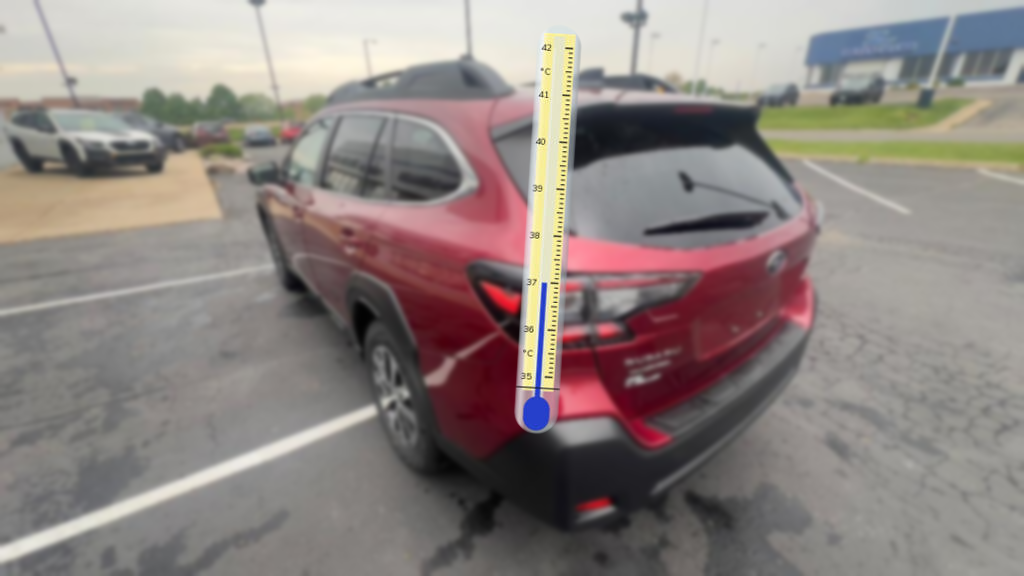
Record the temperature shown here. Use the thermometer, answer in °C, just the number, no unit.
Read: 37
